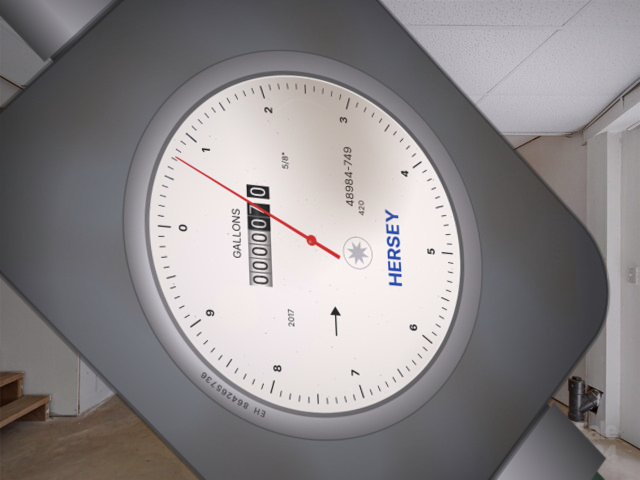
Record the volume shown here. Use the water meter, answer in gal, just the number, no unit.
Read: 70.7
